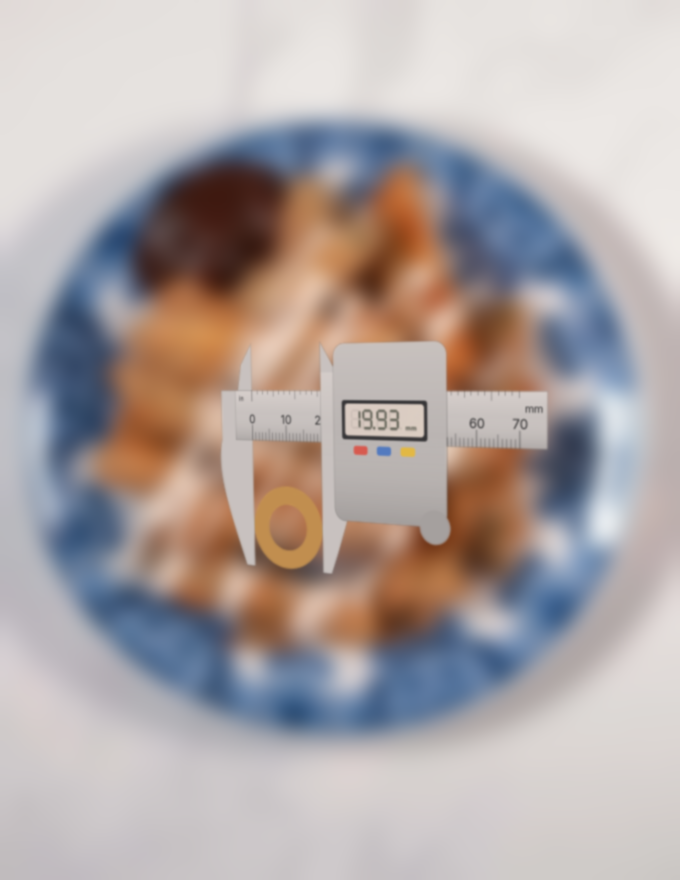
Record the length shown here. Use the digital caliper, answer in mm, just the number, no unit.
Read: 19.93
